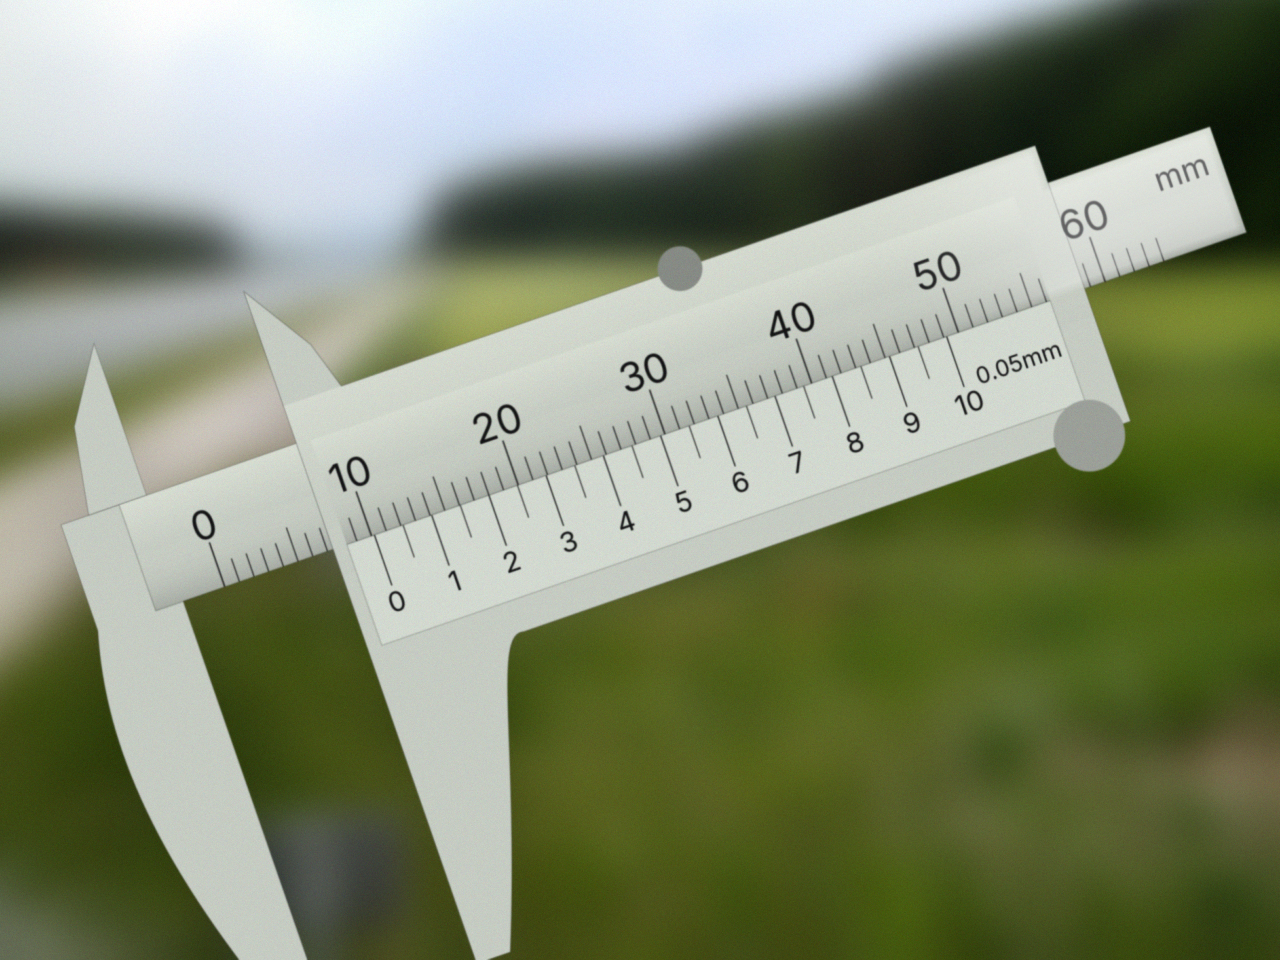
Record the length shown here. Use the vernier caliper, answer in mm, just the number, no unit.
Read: 10.2
